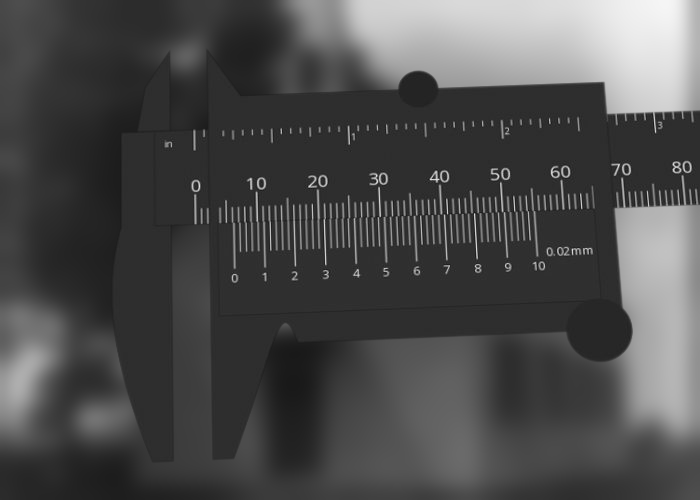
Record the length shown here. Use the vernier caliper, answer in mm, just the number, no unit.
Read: 6.2
